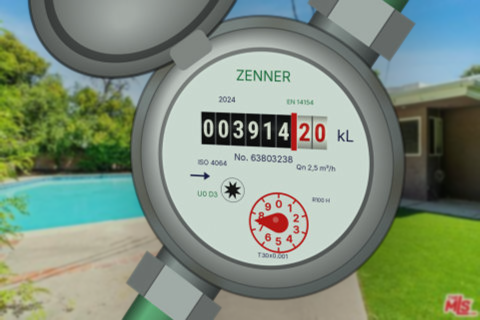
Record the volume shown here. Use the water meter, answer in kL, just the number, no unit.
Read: 3914.207
